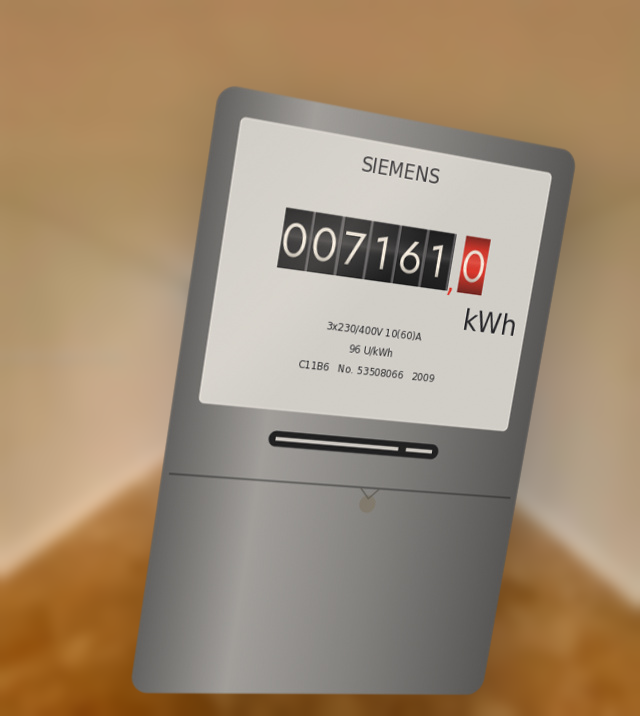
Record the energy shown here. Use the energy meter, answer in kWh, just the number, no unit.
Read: 7161.0
